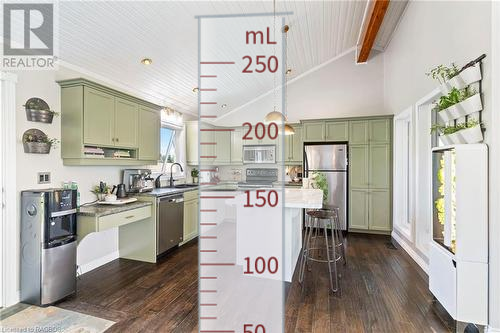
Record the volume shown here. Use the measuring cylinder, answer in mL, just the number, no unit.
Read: 155
